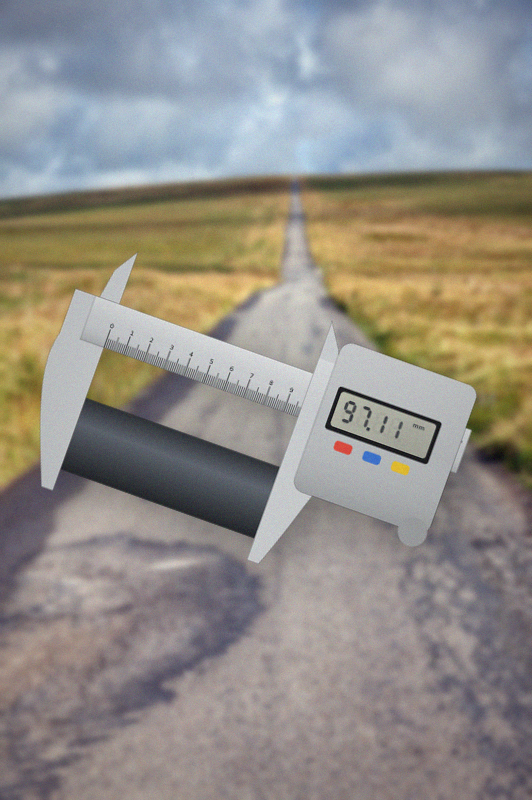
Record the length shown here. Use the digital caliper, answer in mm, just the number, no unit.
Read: 97.11
